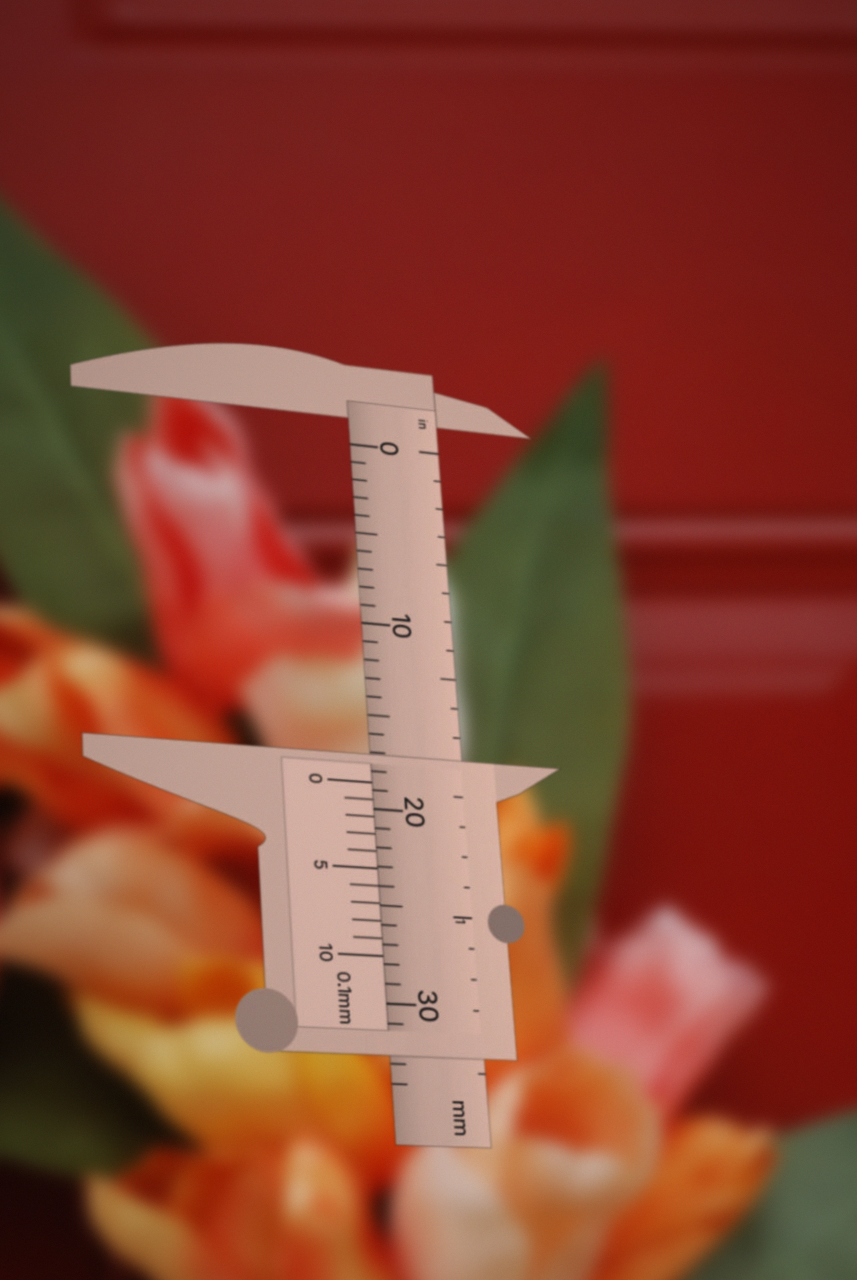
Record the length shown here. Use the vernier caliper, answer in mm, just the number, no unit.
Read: 18.6
